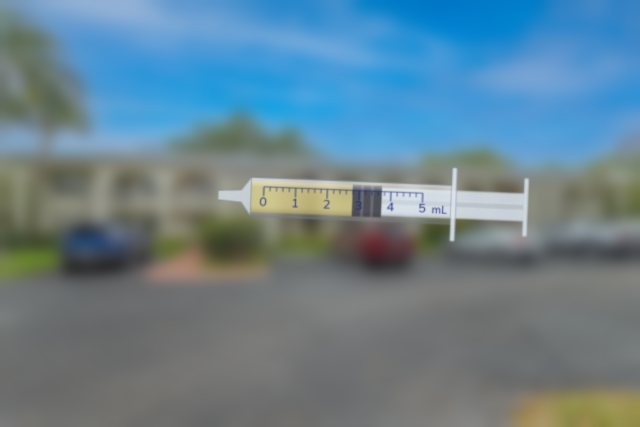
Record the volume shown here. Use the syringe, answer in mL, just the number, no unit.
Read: 2.8
